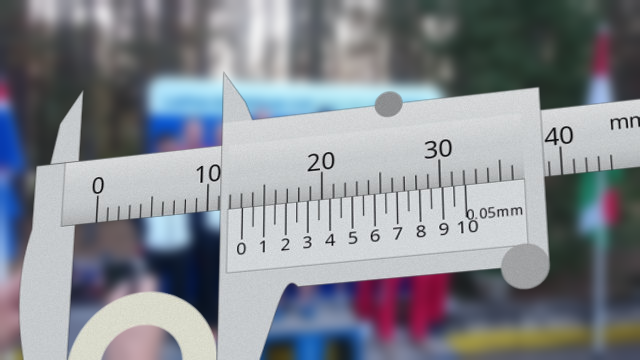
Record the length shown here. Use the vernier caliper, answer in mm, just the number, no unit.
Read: 13.1
